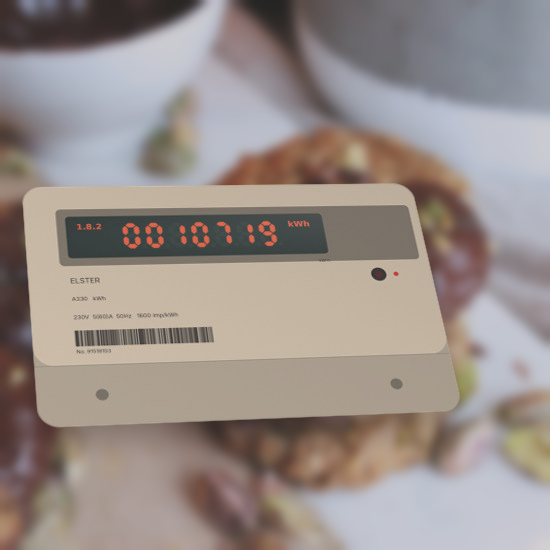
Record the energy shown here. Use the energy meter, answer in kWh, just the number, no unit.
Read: 10719
